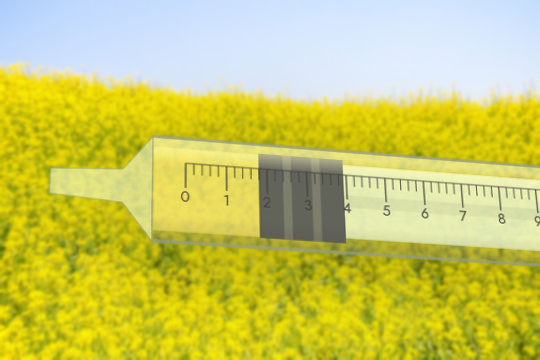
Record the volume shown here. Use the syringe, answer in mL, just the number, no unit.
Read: 1.8
